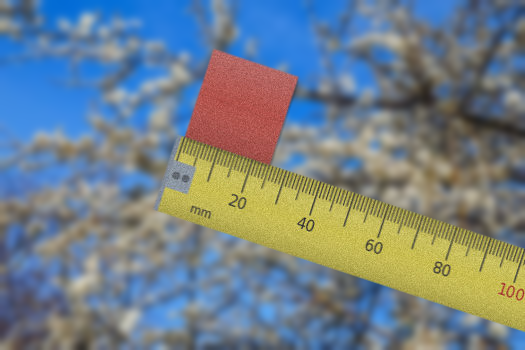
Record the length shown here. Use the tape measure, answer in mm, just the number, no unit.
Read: 25
